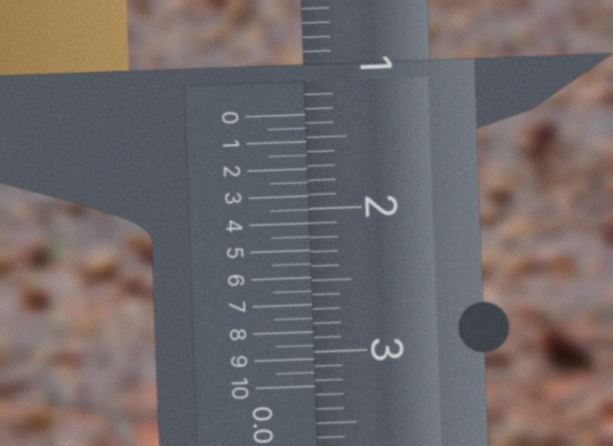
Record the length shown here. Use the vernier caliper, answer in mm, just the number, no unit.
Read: 13.4
